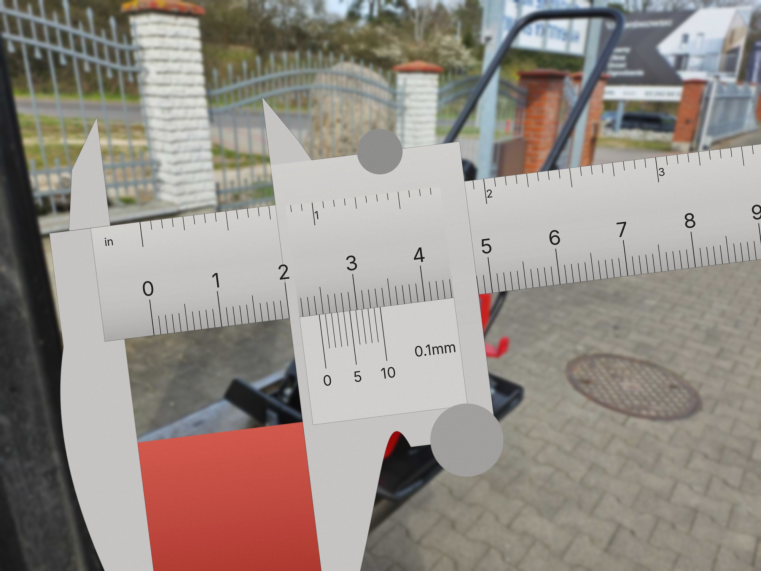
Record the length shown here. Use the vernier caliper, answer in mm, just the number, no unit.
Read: 24.4
